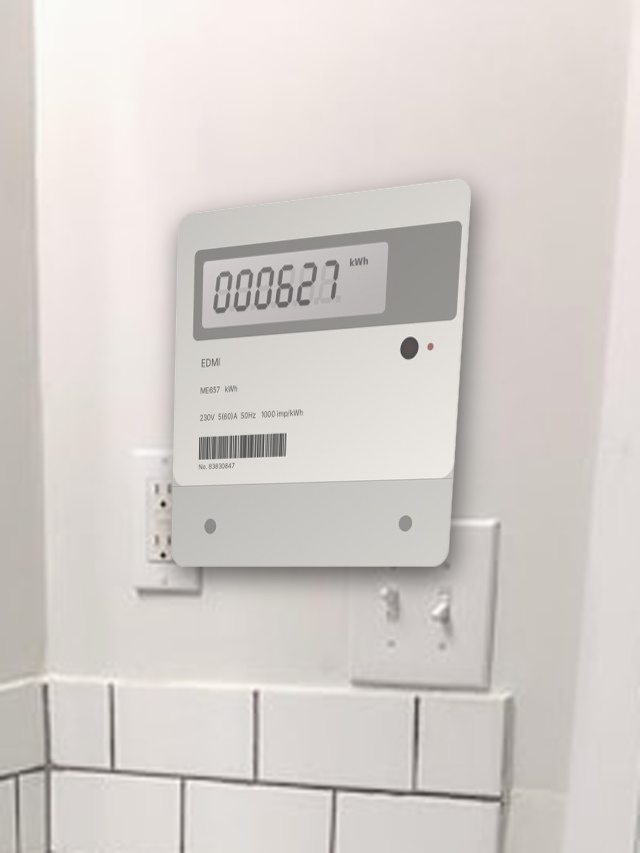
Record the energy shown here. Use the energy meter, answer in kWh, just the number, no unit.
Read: 627
